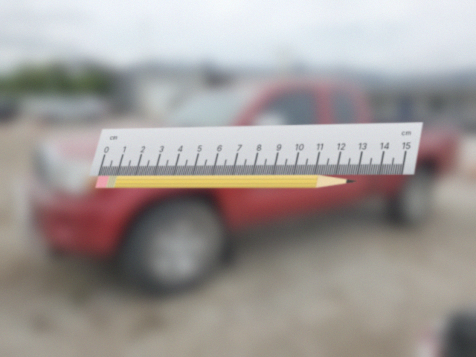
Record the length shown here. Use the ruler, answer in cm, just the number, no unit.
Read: 13
